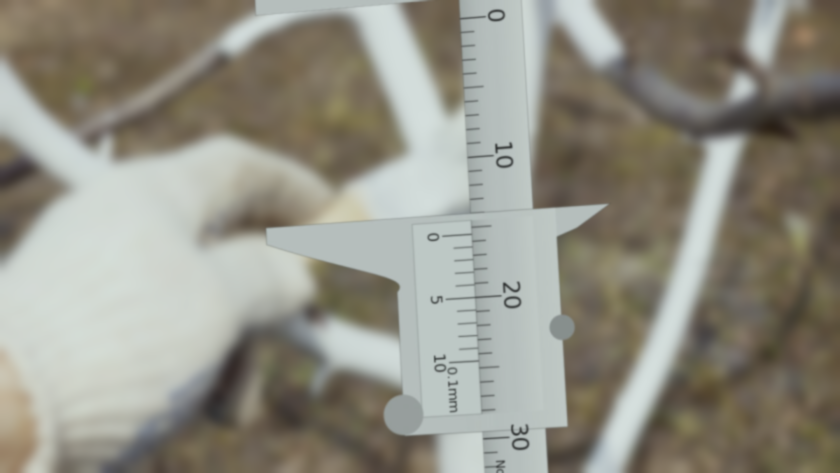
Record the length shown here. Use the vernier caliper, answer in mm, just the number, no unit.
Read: 15.5
